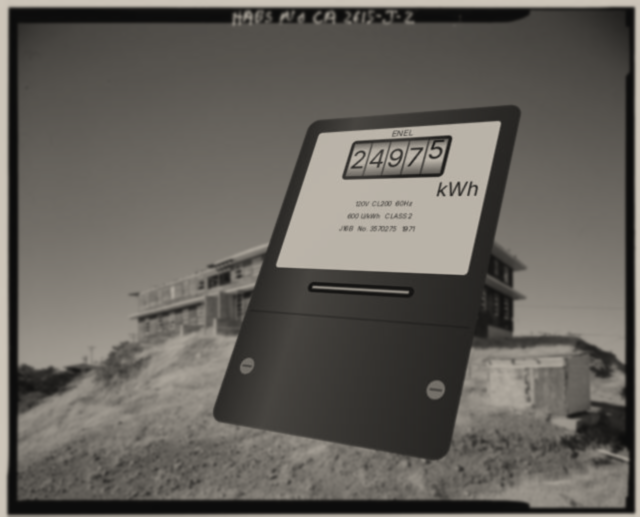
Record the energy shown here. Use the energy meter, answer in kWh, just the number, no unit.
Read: 24975
